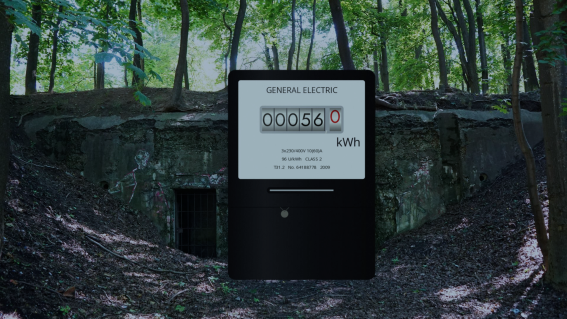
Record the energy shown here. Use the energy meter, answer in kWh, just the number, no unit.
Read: 56.0
